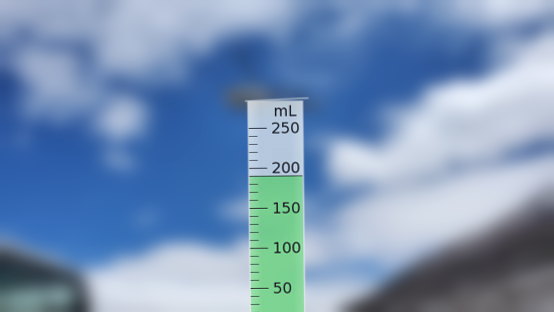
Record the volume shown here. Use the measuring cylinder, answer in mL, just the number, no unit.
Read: 190
